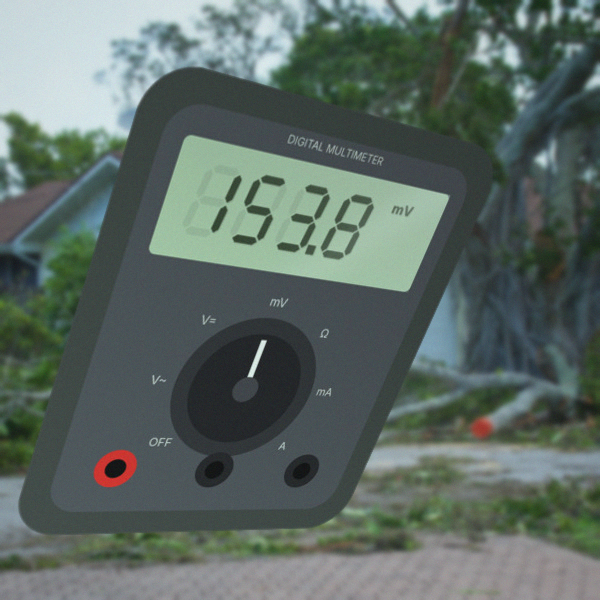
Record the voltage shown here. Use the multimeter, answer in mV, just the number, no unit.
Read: 153.8
